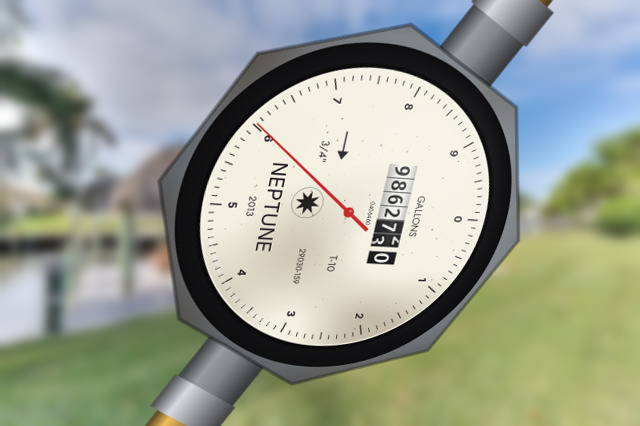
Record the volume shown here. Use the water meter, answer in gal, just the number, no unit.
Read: 9862726.0
